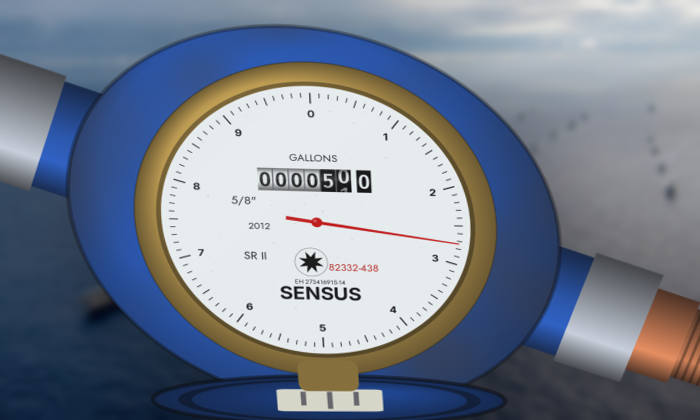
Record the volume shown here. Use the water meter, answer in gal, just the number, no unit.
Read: 502.7
